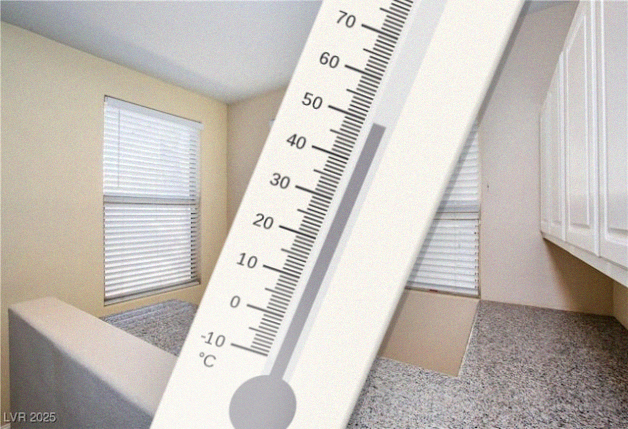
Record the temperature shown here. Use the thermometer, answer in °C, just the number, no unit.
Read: 50
